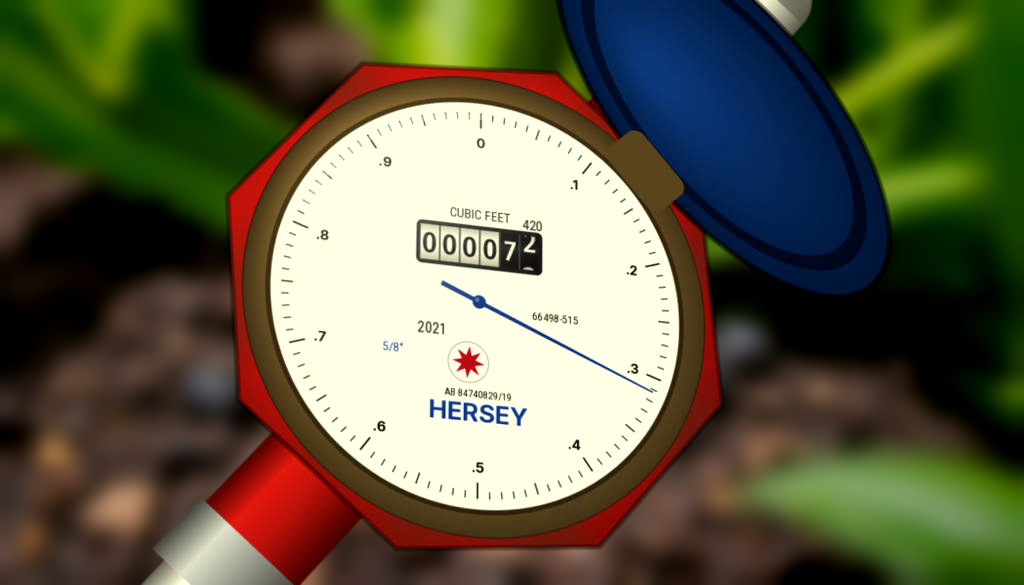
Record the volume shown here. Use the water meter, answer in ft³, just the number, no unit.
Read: 72.31
